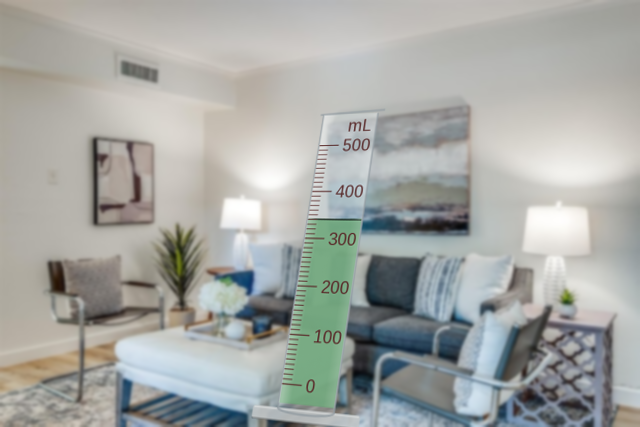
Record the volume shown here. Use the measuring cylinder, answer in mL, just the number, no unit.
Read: 340
